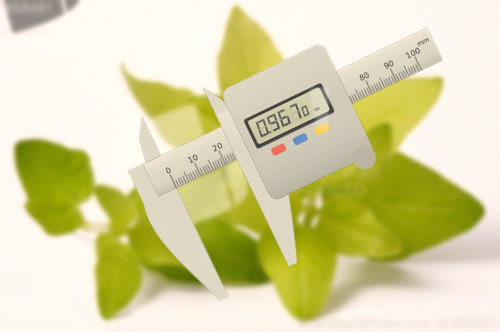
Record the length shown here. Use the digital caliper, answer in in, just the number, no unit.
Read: 0.9670
